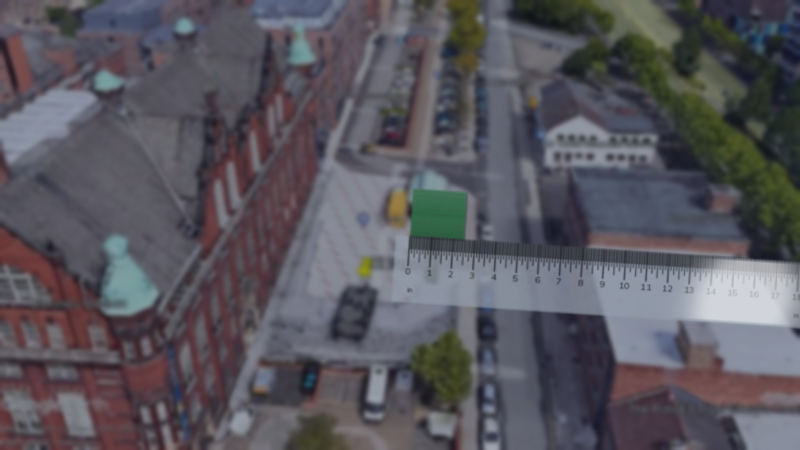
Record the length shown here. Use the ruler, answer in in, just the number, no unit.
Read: 2.5
